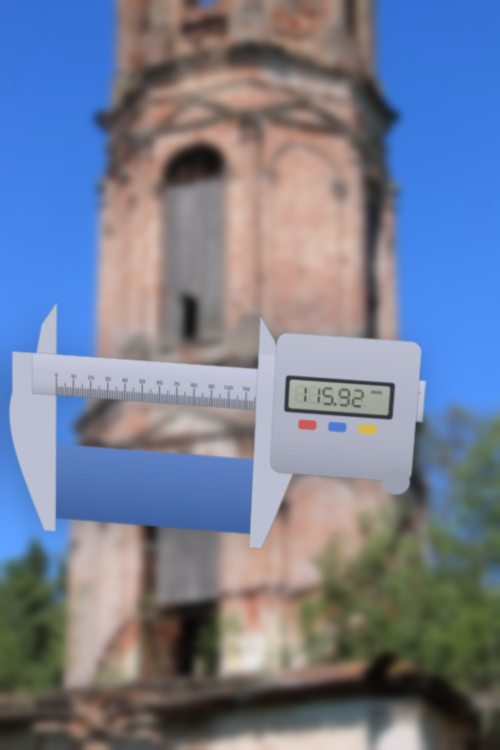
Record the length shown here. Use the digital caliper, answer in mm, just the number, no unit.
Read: 115.92
